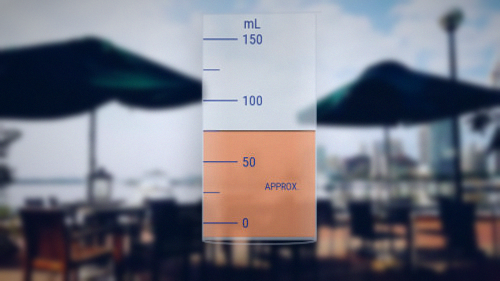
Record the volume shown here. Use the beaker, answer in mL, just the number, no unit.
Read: 75
